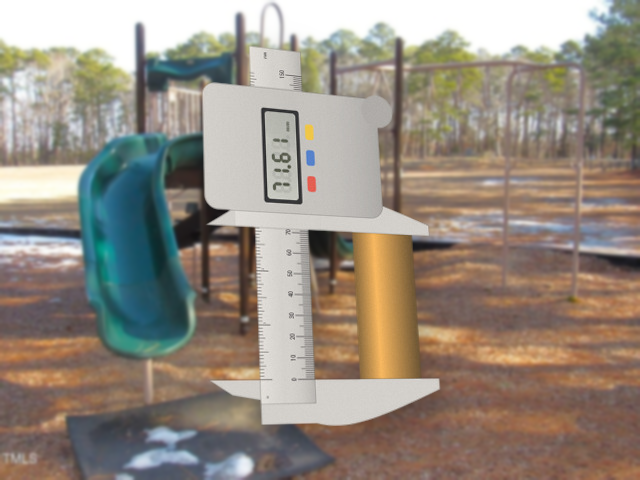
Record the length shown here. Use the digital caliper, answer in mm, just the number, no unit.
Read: 71.61
